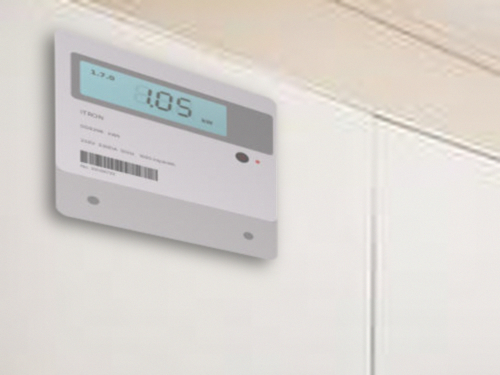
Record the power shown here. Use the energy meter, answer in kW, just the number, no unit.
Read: 1.05
